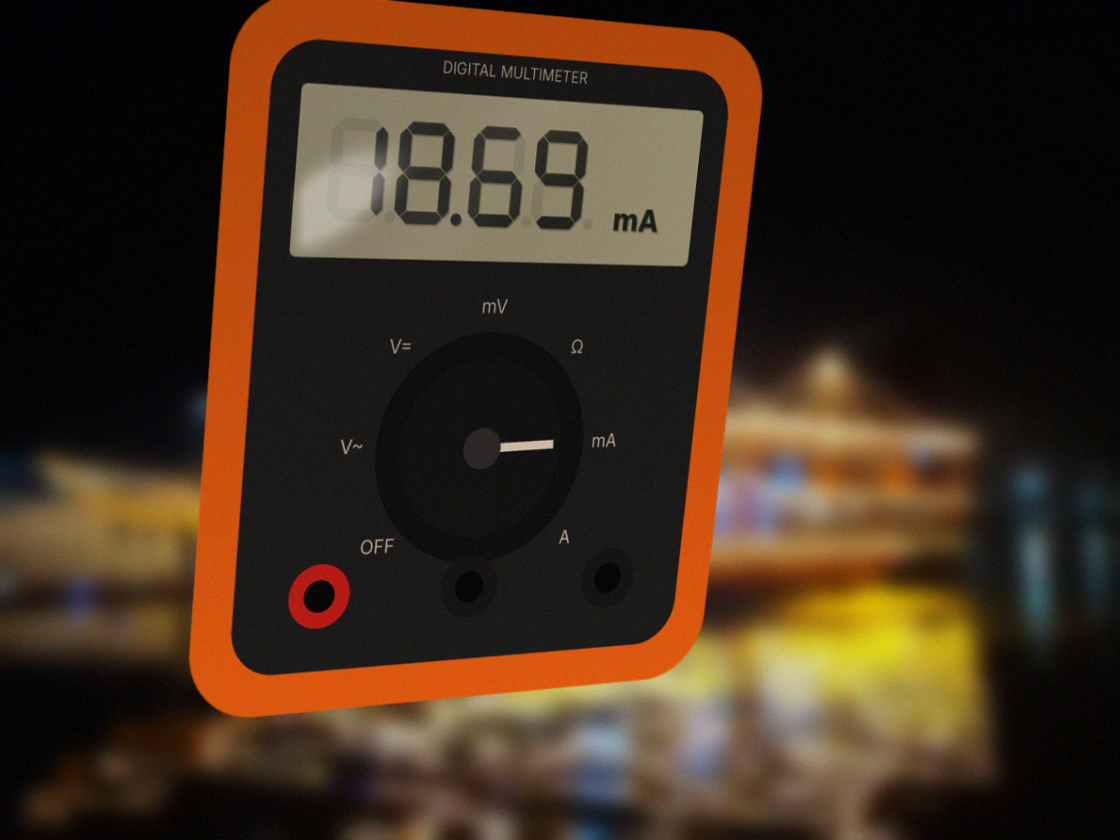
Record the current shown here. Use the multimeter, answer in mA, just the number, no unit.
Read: 18.69
